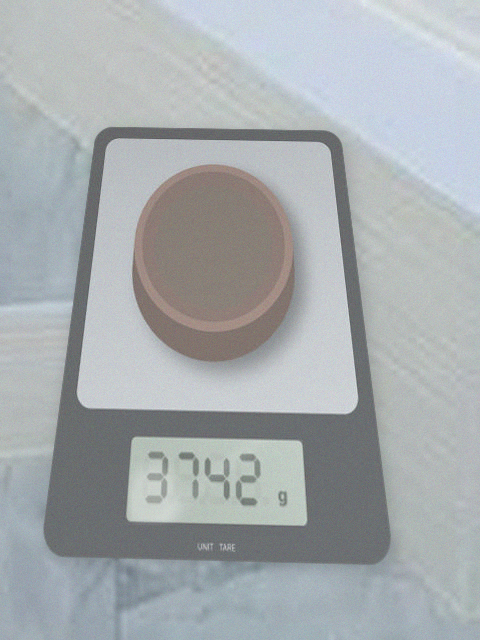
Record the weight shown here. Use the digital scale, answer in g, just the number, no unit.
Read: 3742
